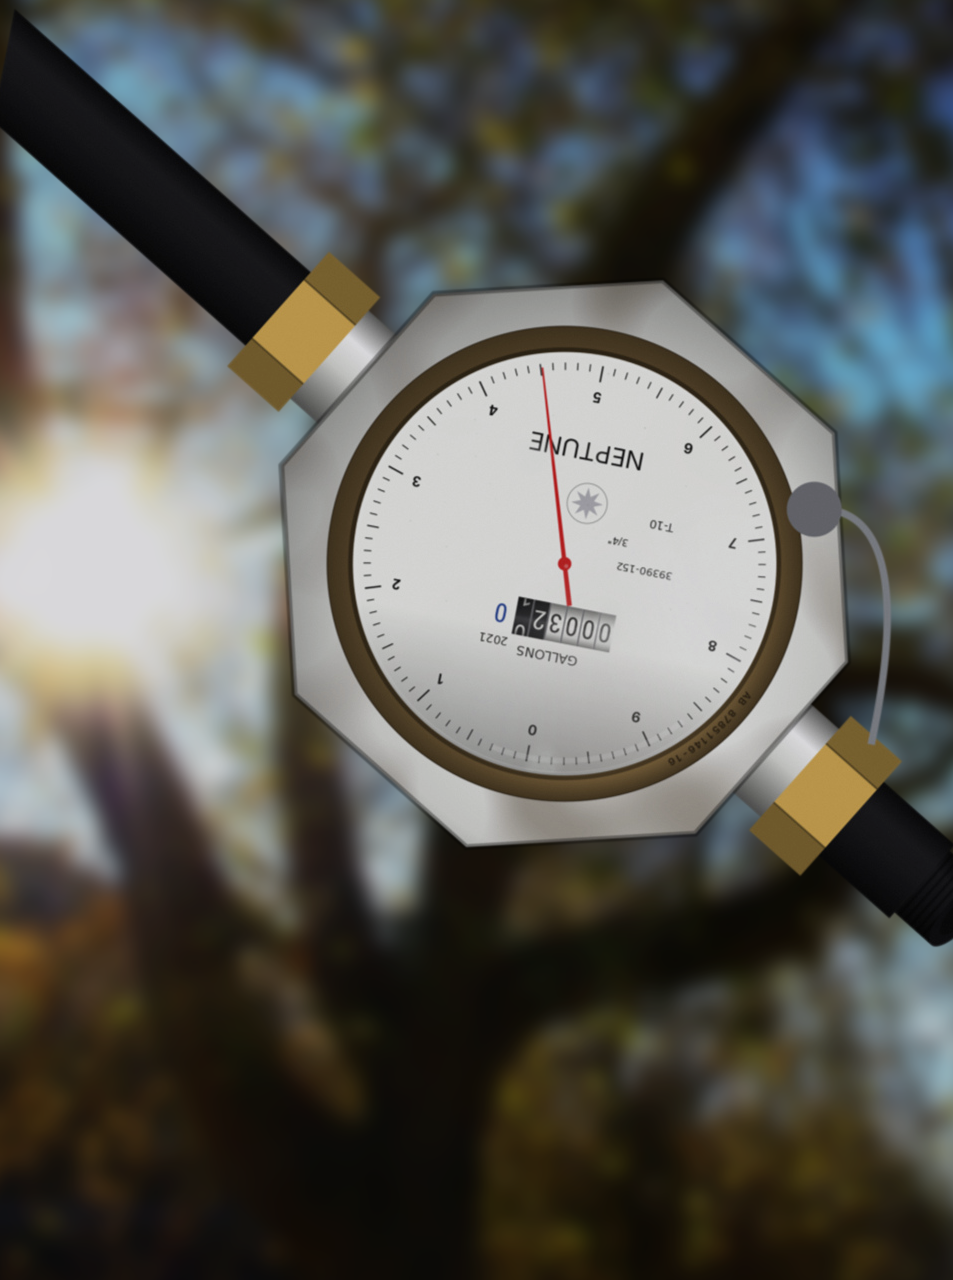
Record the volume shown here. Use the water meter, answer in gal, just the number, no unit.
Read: 3204.5
